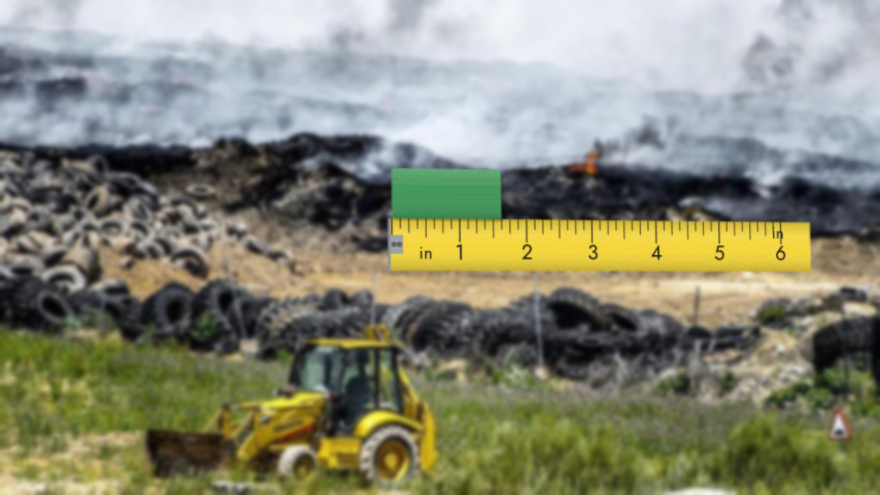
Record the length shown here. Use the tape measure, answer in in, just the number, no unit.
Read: 1.625
